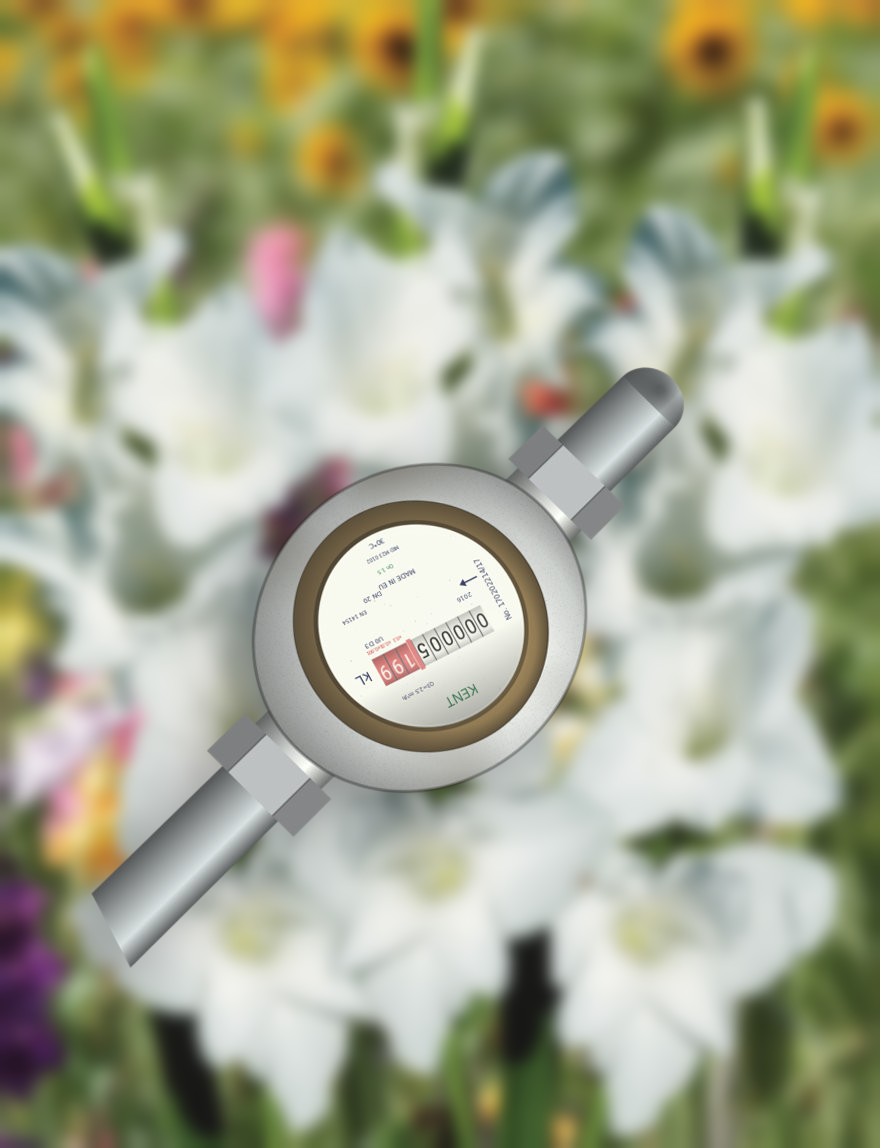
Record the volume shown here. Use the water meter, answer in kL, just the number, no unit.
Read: 5.199
